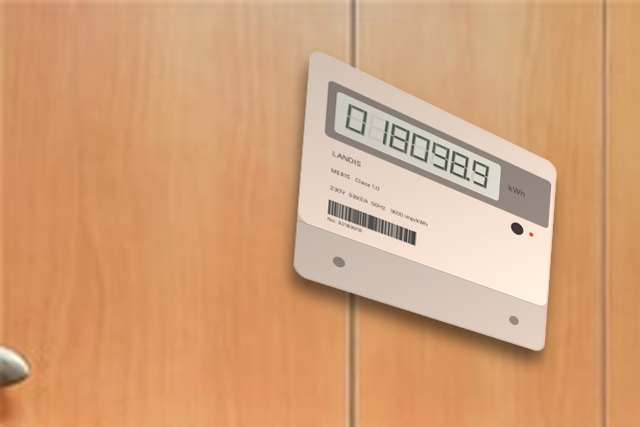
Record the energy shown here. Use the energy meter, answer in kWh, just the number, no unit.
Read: 18098.9
